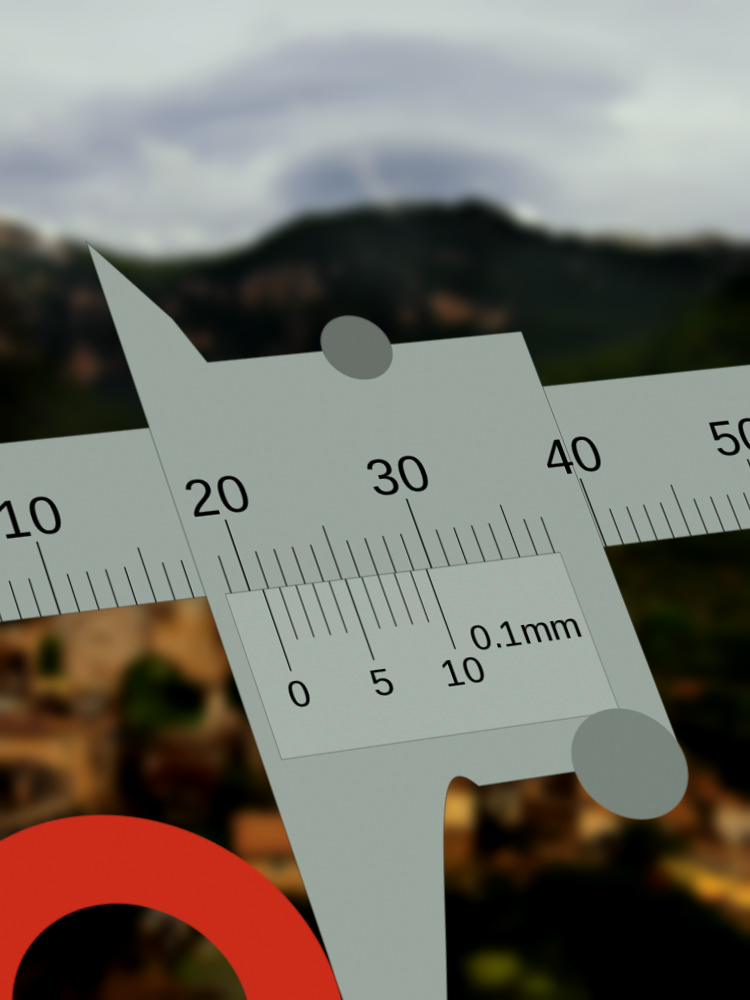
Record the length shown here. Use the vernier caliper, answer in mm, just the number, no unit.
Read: 20.7
